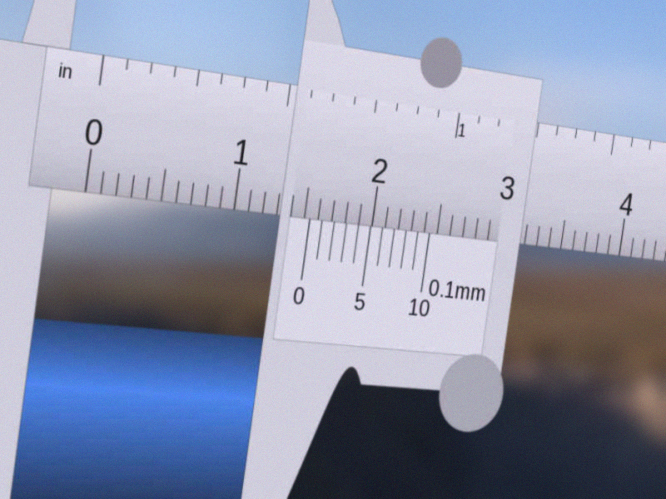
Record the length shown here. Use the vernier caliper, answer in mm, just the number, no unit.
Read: 15.4
